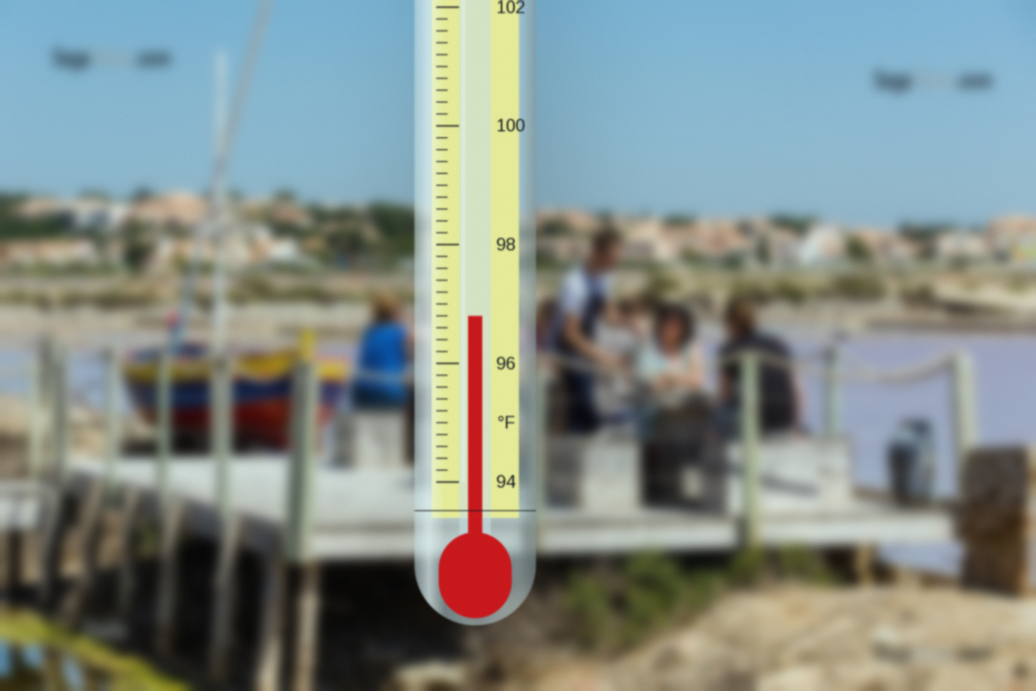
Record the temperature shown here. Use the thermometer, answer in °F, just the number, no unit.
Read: 96.8
